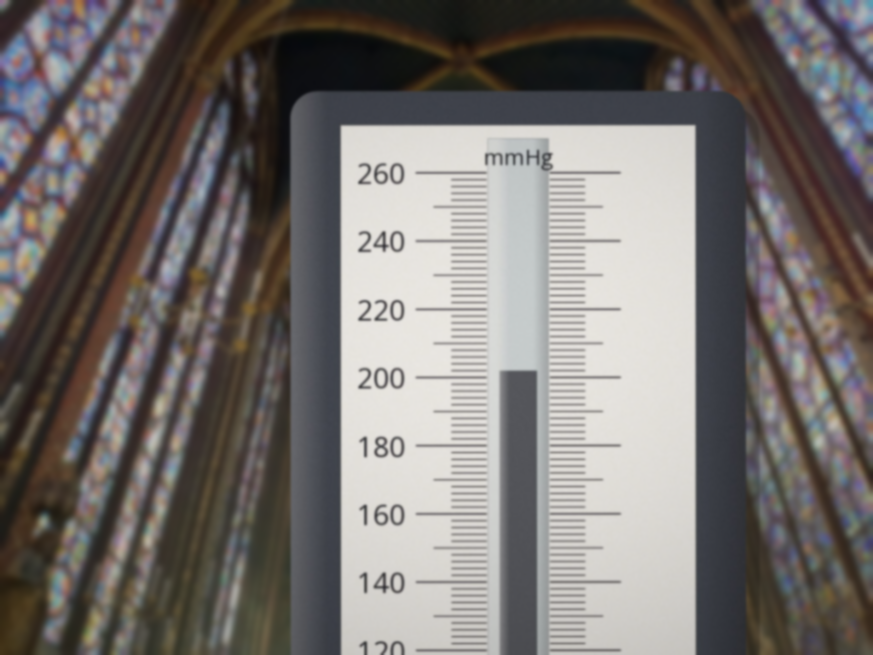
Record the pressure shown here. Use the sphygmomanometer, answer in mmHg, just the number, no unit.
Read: 202
